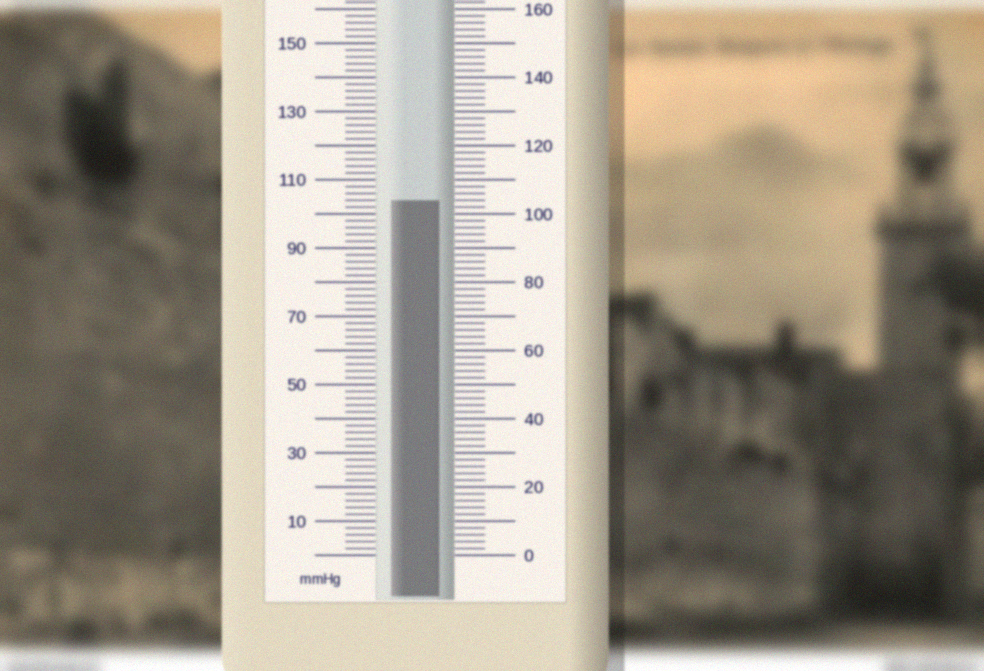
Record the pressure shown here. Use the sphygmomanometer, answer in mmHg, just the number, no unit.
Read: 104
